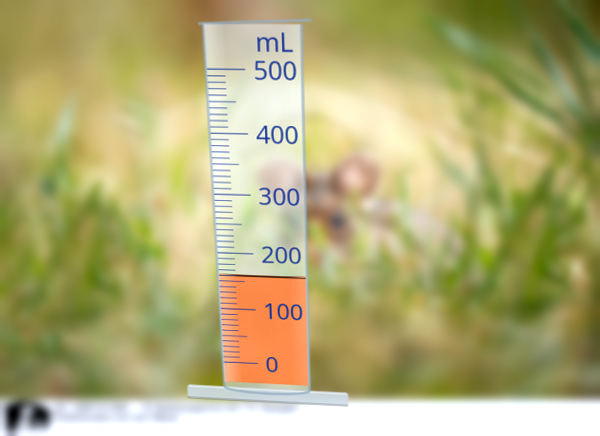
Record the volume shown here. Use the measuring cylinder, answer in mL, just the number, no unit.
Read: 160
